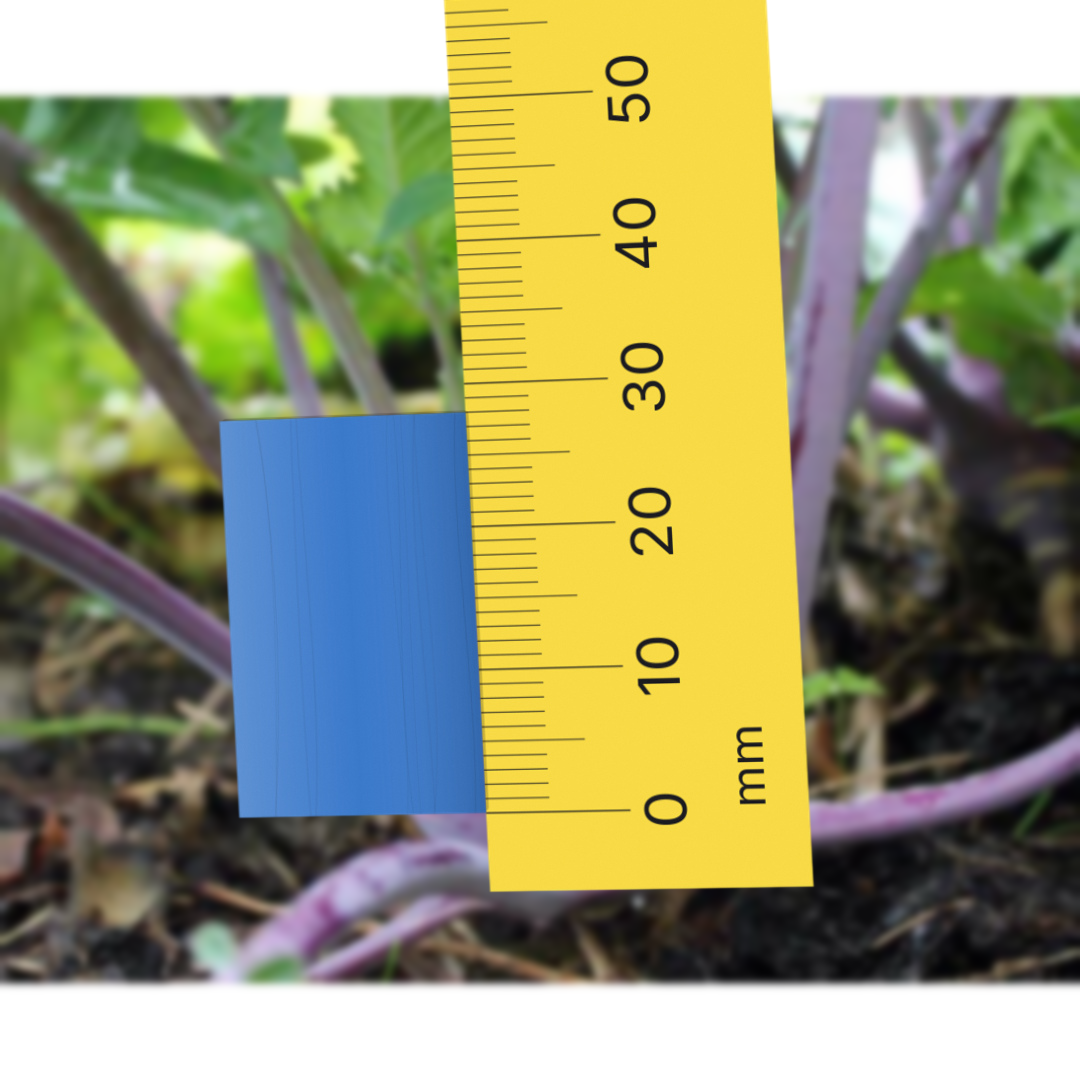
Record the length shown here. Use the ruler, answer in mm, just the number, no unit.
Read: 28
